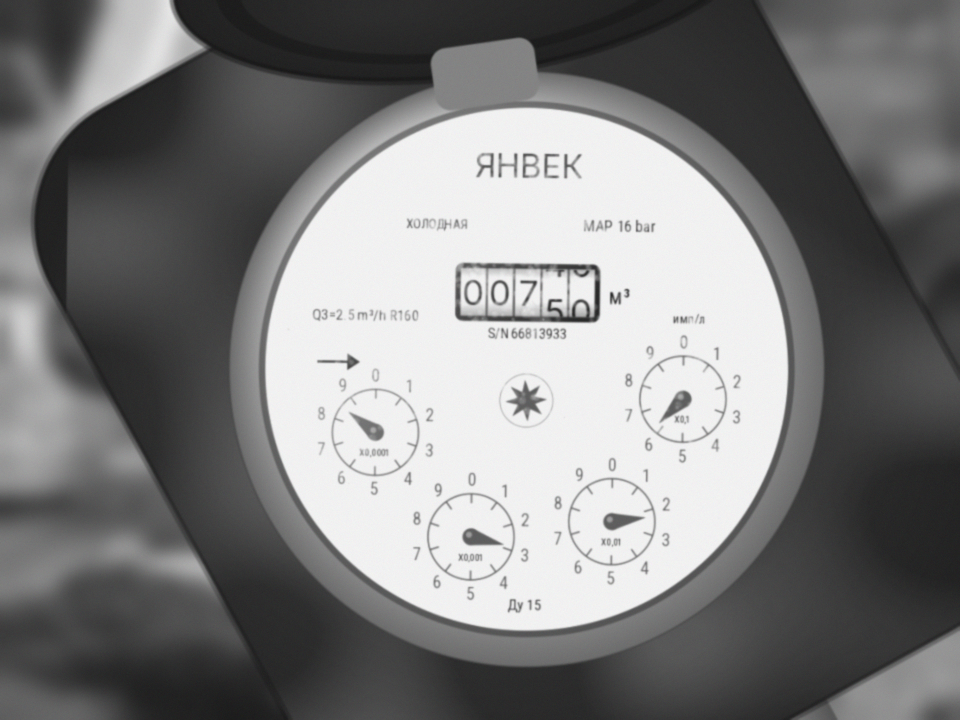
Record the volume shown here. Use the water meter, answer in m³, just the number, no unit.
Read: 749.6228
